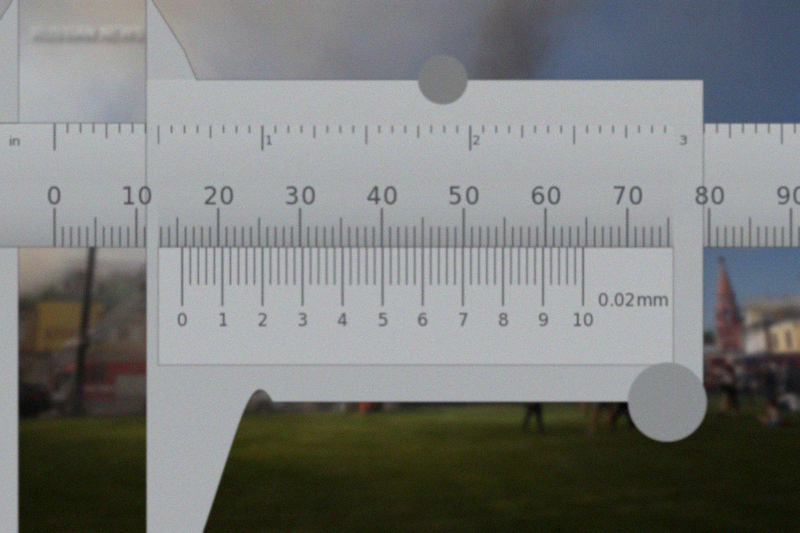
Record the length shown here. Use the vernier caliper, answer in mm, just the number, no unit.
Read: 15.6
